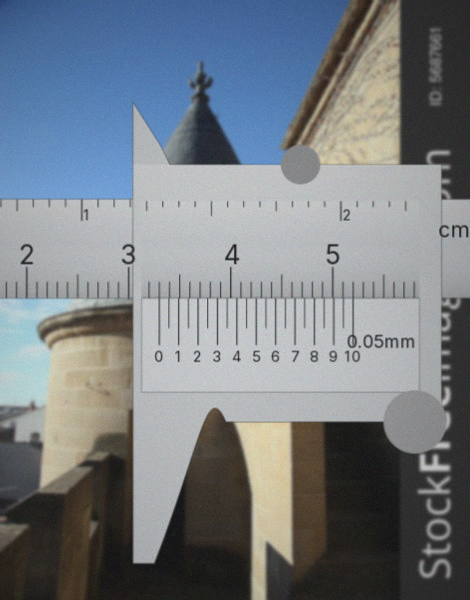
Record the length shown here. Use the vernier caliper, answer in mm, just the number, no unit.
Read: 33.0
